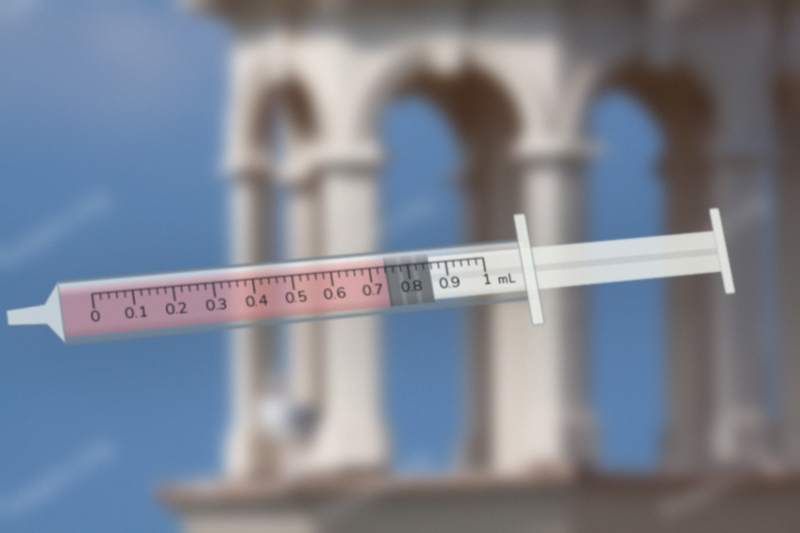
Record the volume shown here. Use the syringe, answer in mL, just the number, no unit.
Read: 0.74
